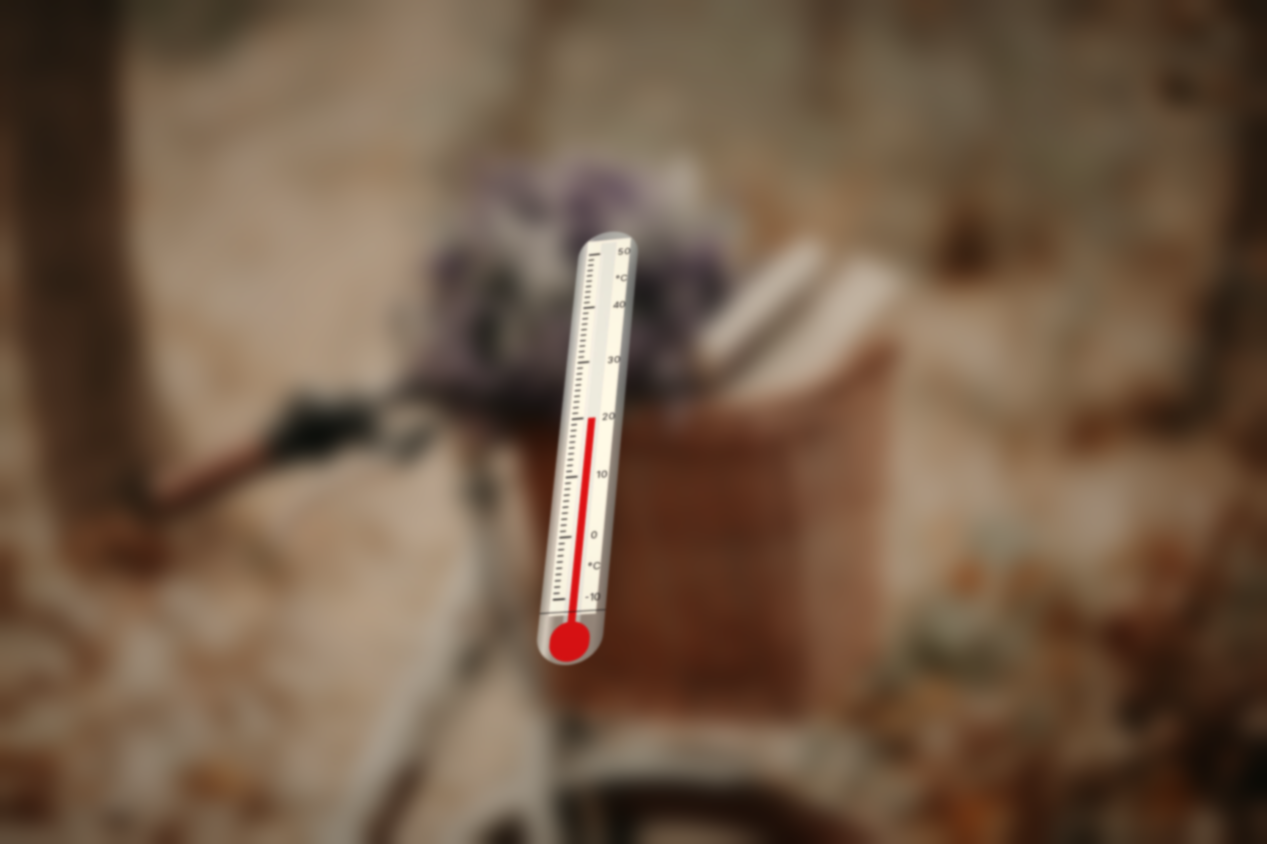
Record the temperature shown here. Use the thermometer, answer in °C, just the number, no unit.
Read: 20
